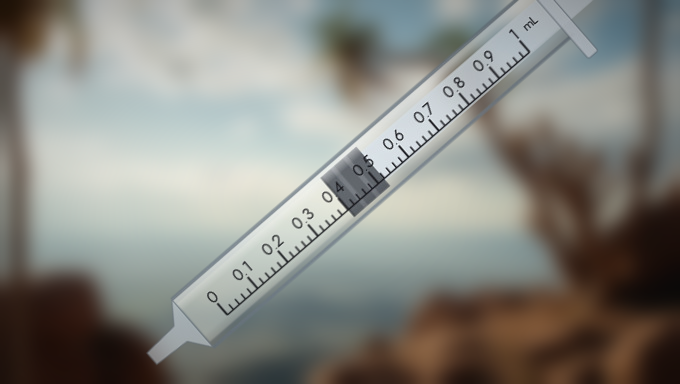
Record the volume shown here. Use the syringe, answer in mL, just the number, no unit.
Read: 0.4
